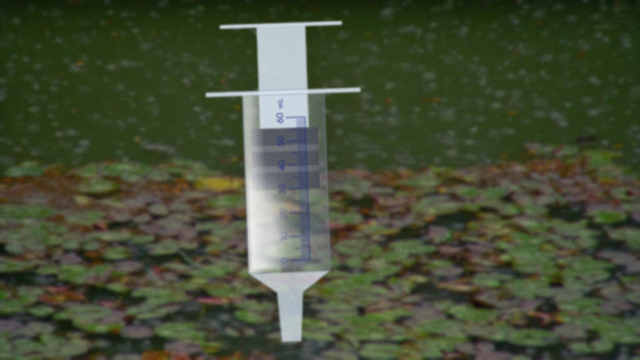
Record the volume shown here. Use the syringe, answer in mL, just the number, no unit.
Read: 30
